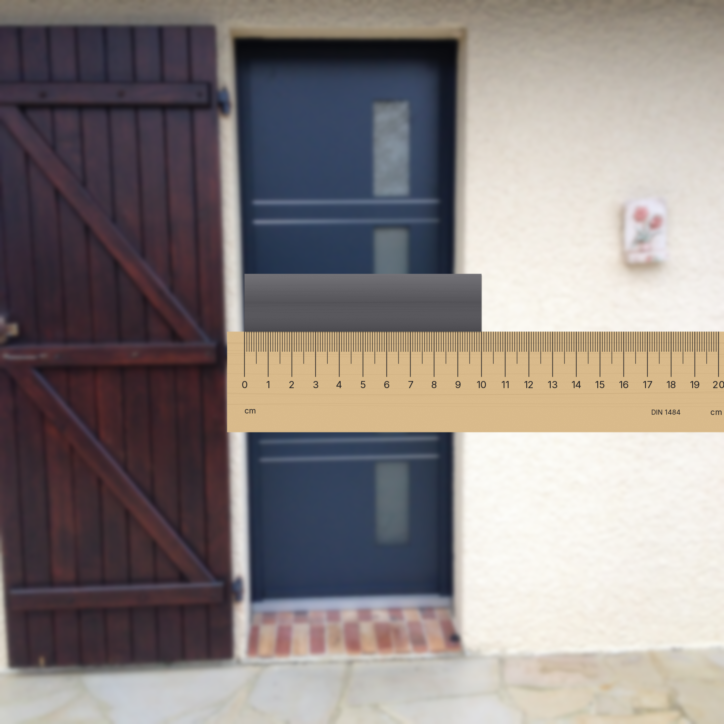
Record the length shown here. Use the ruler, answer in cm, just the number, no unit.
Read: 10
